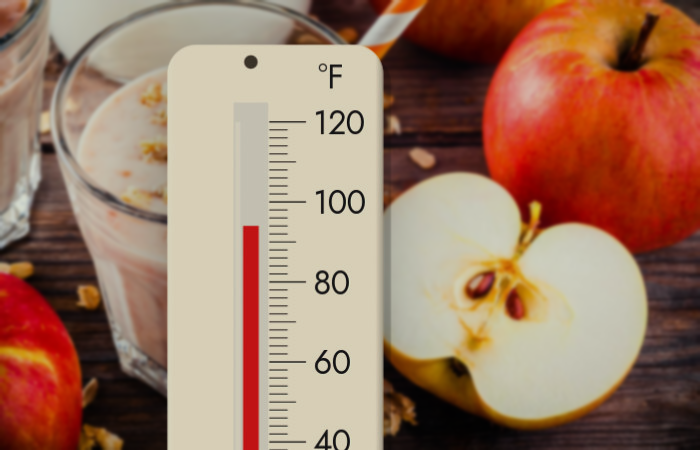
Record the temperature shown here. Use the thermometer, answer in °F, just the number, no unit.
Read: 94
